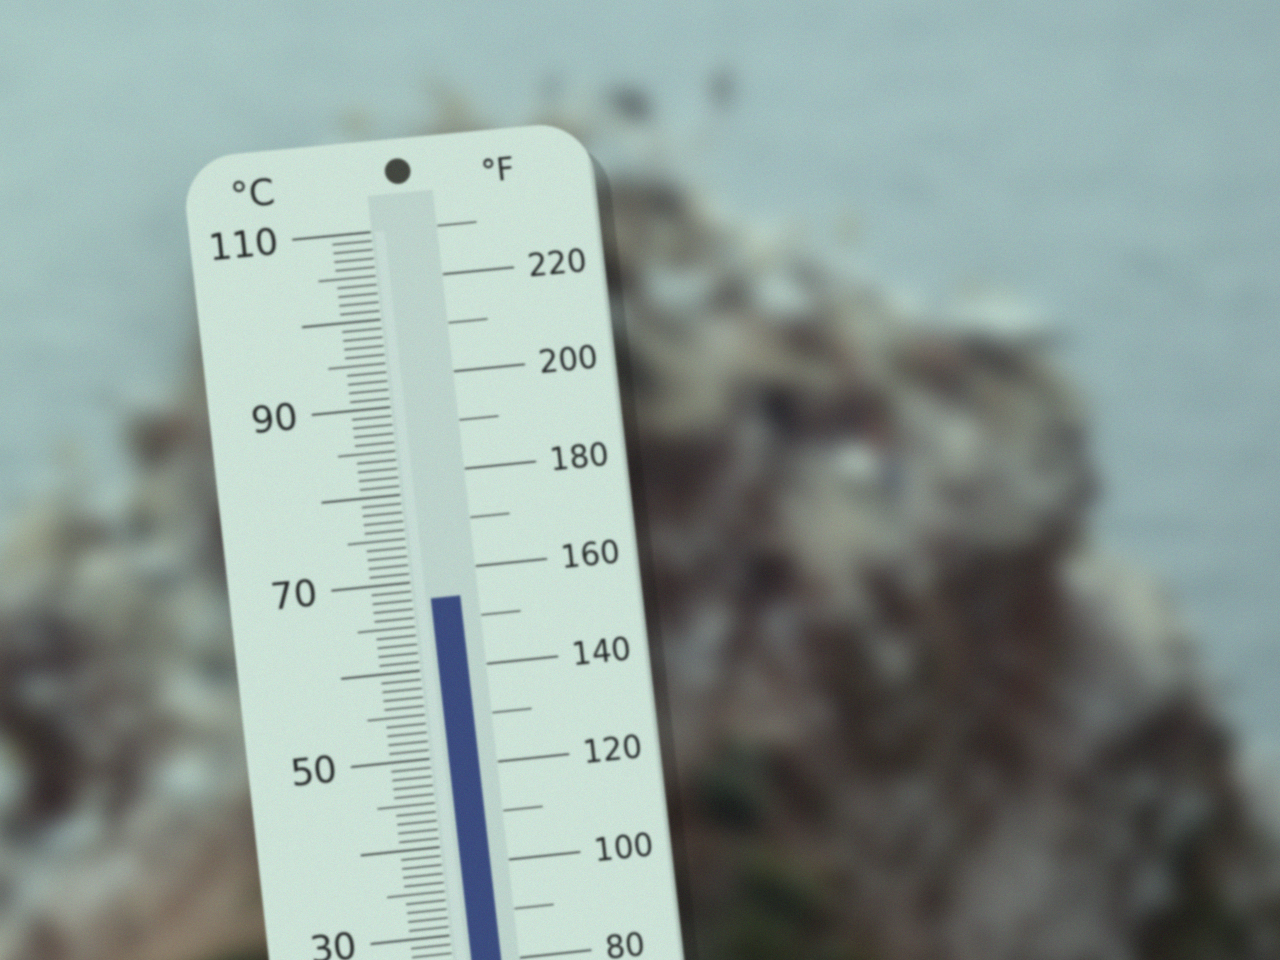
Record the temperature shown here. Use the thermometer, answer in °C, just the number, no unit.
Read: 68
